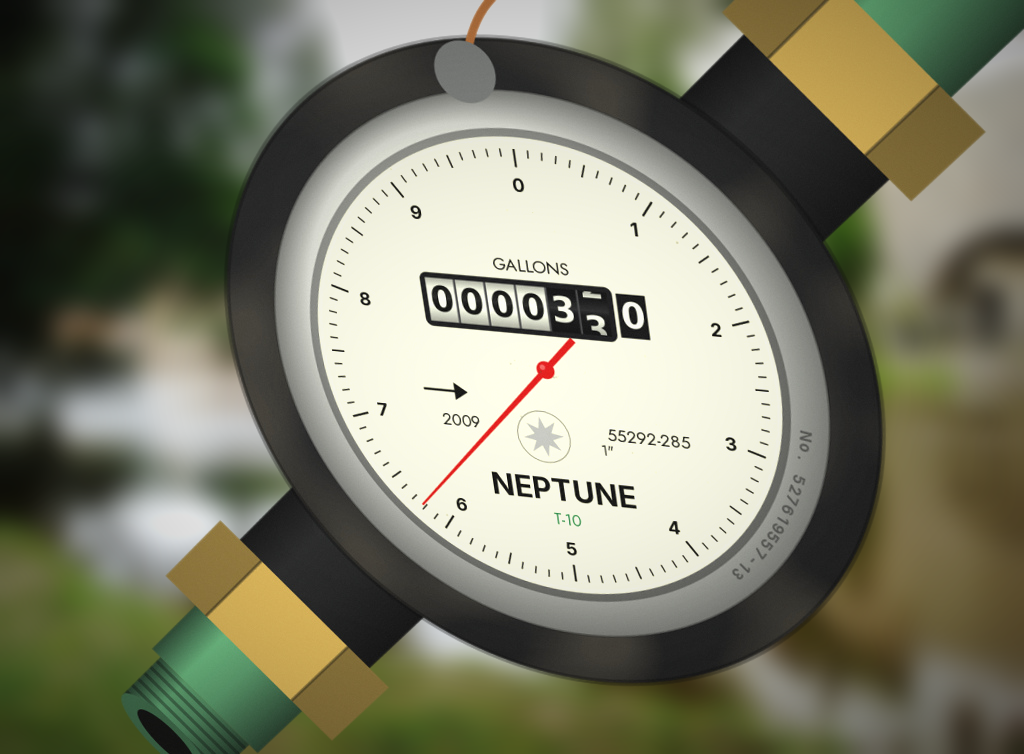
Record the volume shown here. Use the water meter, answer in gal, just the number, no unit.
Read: 326.2
